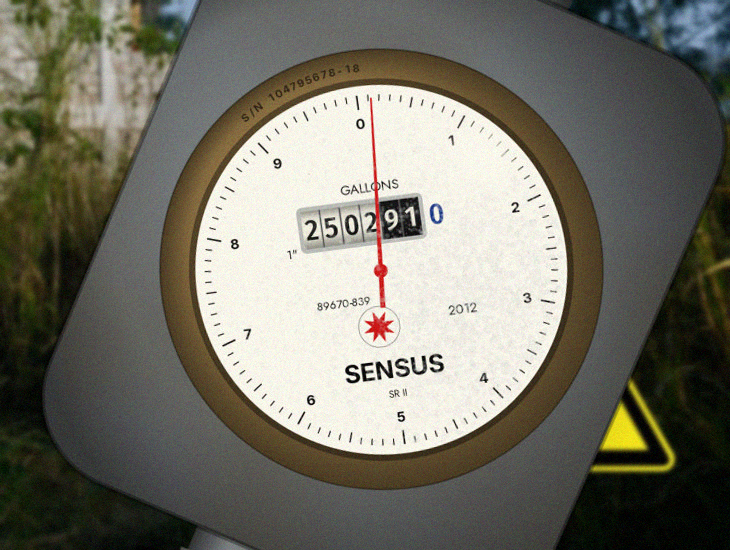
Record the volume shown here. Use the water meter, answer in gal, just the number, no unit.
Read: 2502910.1
